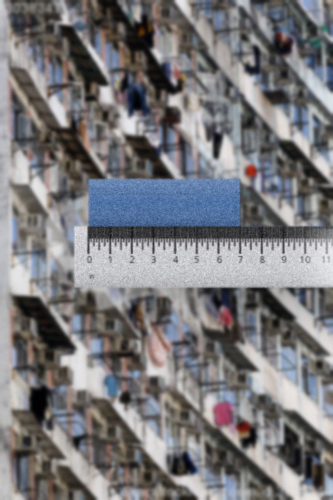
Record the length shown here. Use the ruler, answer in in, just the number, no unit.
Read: 7
